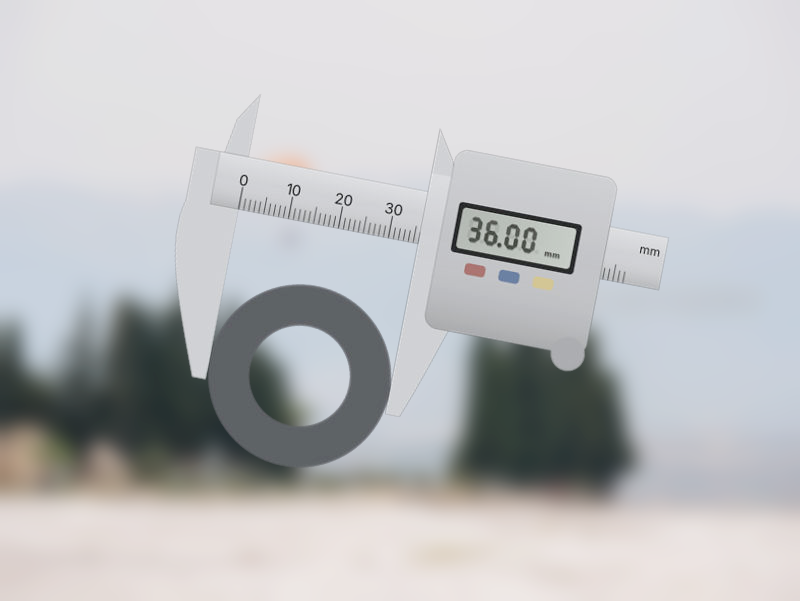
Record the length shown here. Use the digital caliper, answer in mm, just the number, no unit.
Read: 36.00
